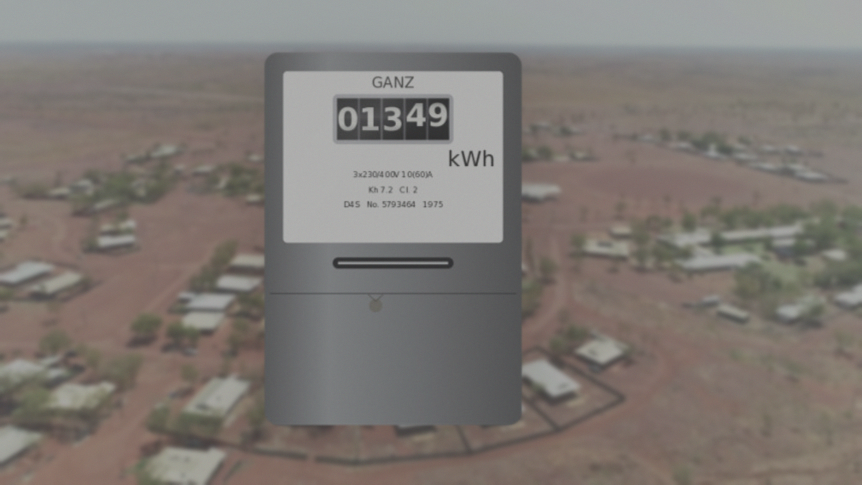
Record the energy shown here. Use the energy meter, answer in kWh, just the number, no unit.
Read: 1349
